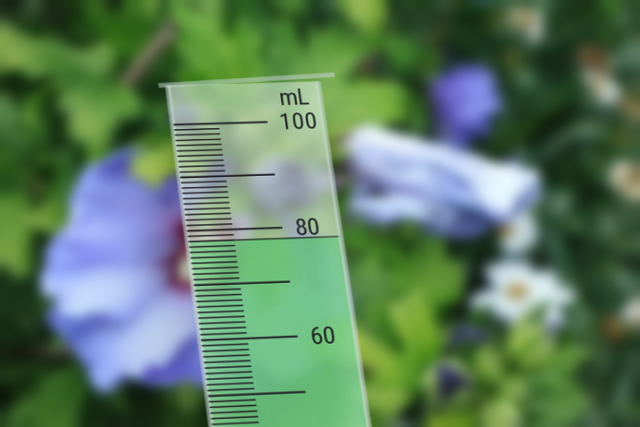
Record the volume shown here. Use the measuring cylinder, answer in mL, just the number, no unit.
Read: 78
